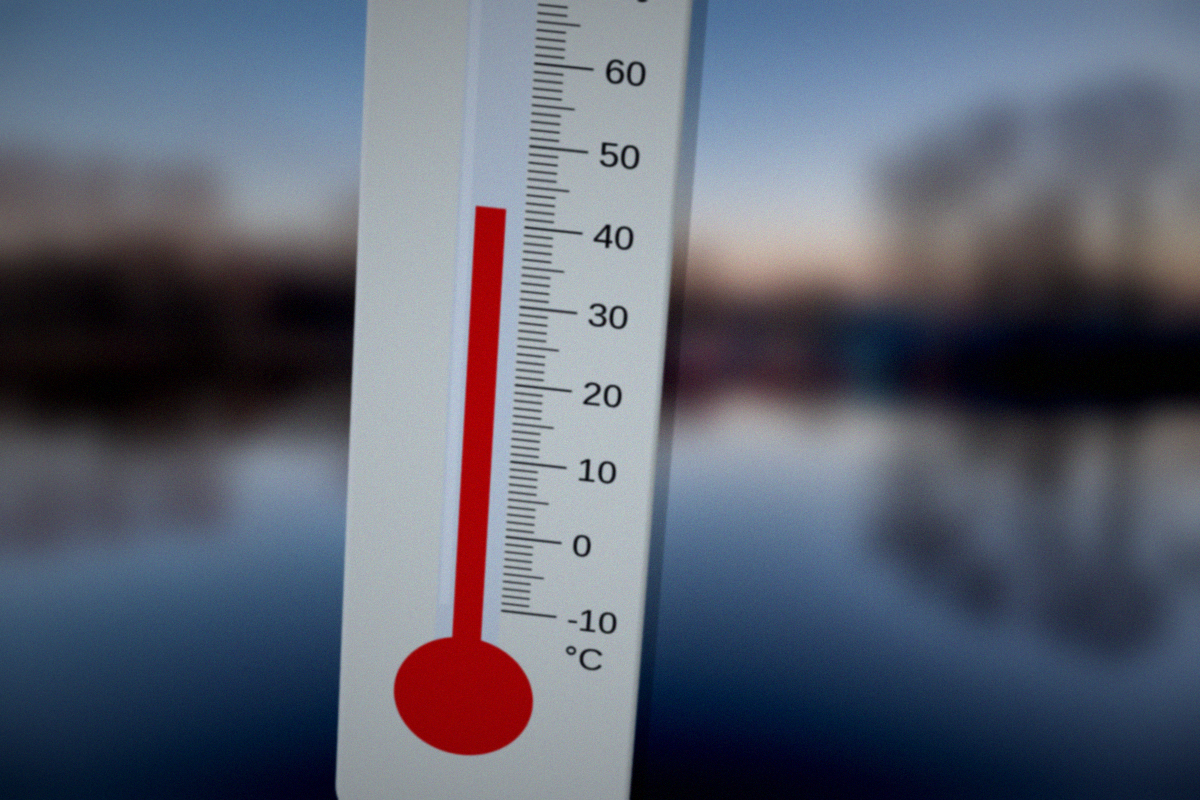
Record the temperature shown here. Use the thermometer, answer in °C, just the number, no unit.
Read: 42
